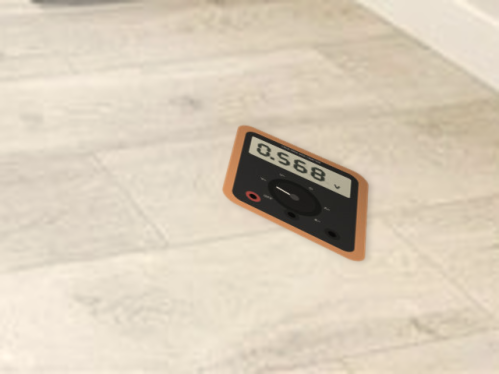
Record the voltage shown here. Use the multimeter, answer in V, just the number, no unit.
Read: 0.568
